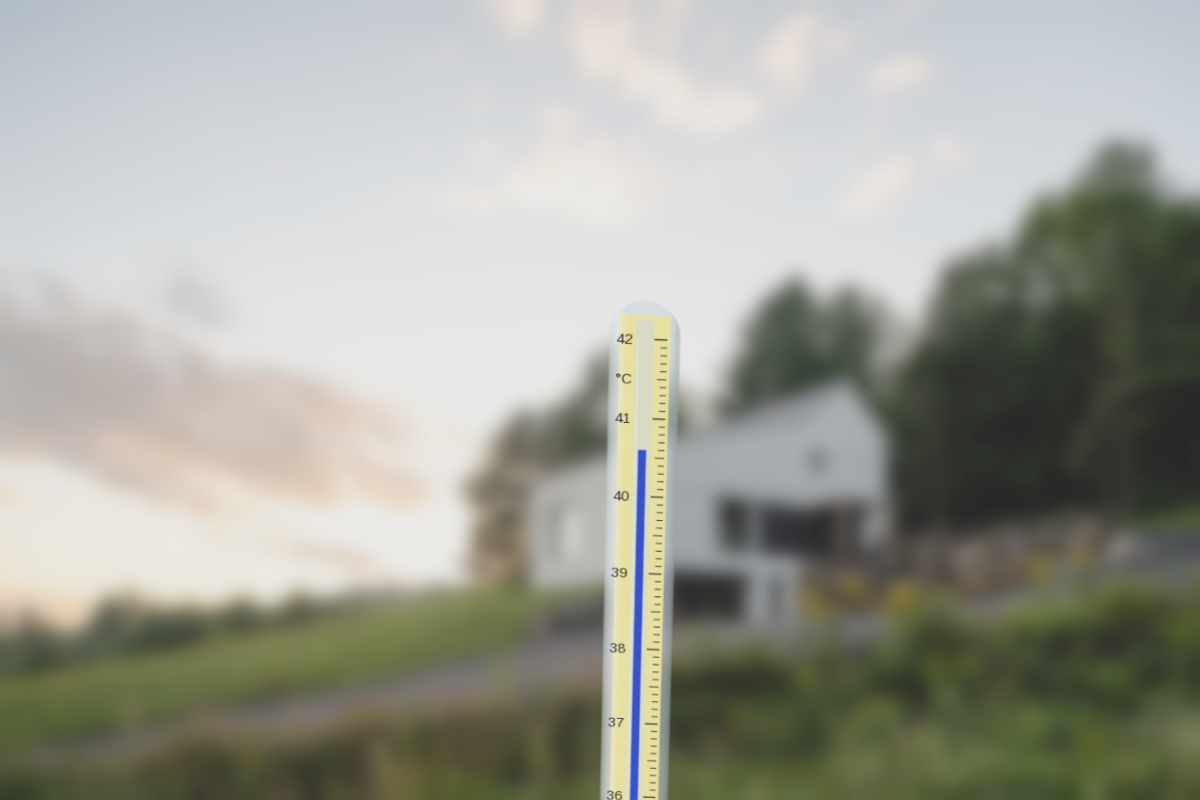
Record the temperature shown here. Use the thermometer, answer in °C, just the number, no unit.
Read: 40.6
